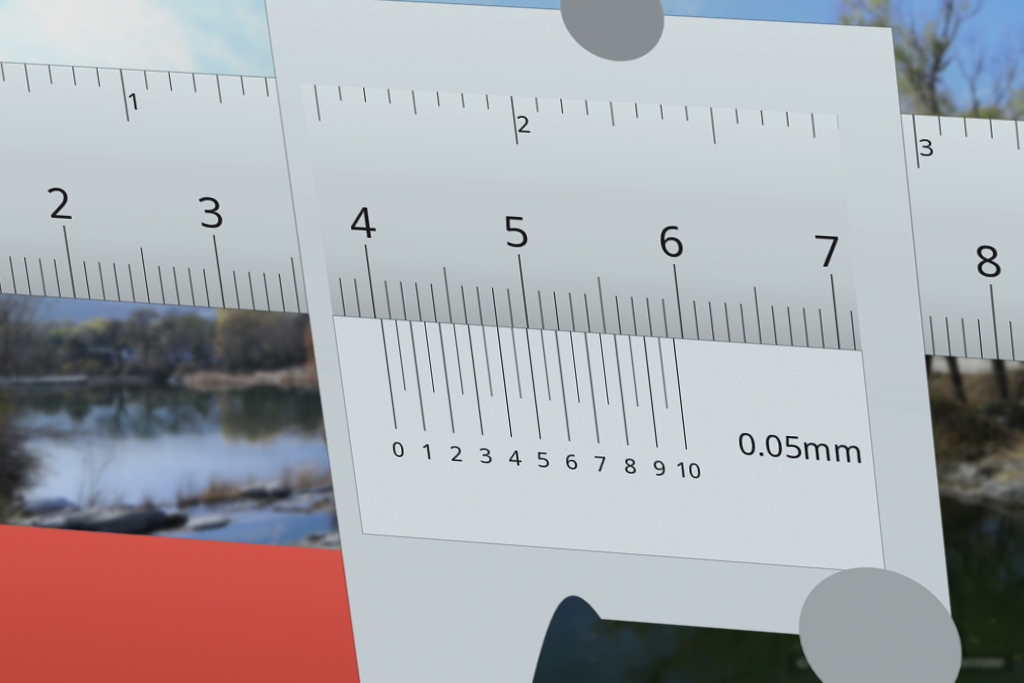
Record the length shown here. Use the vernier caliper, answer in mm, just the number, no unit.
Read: 40.4
